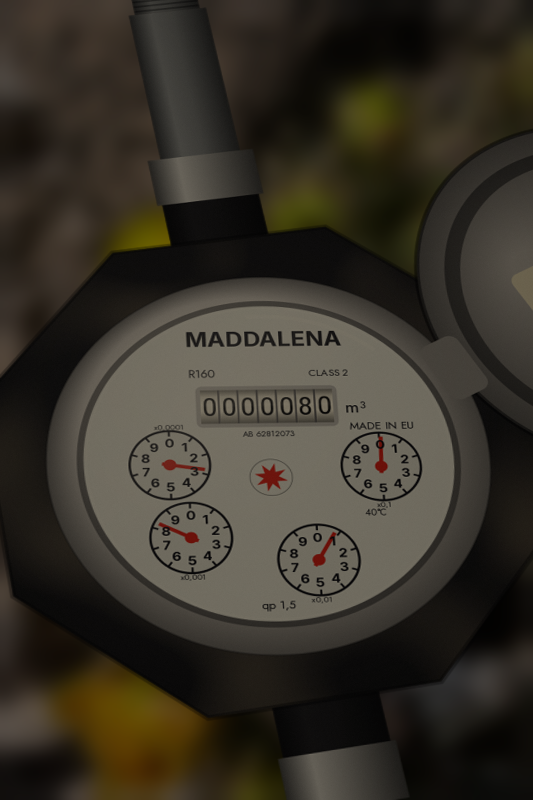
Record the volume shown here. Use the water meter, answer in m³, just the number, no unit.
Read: 80.0082
